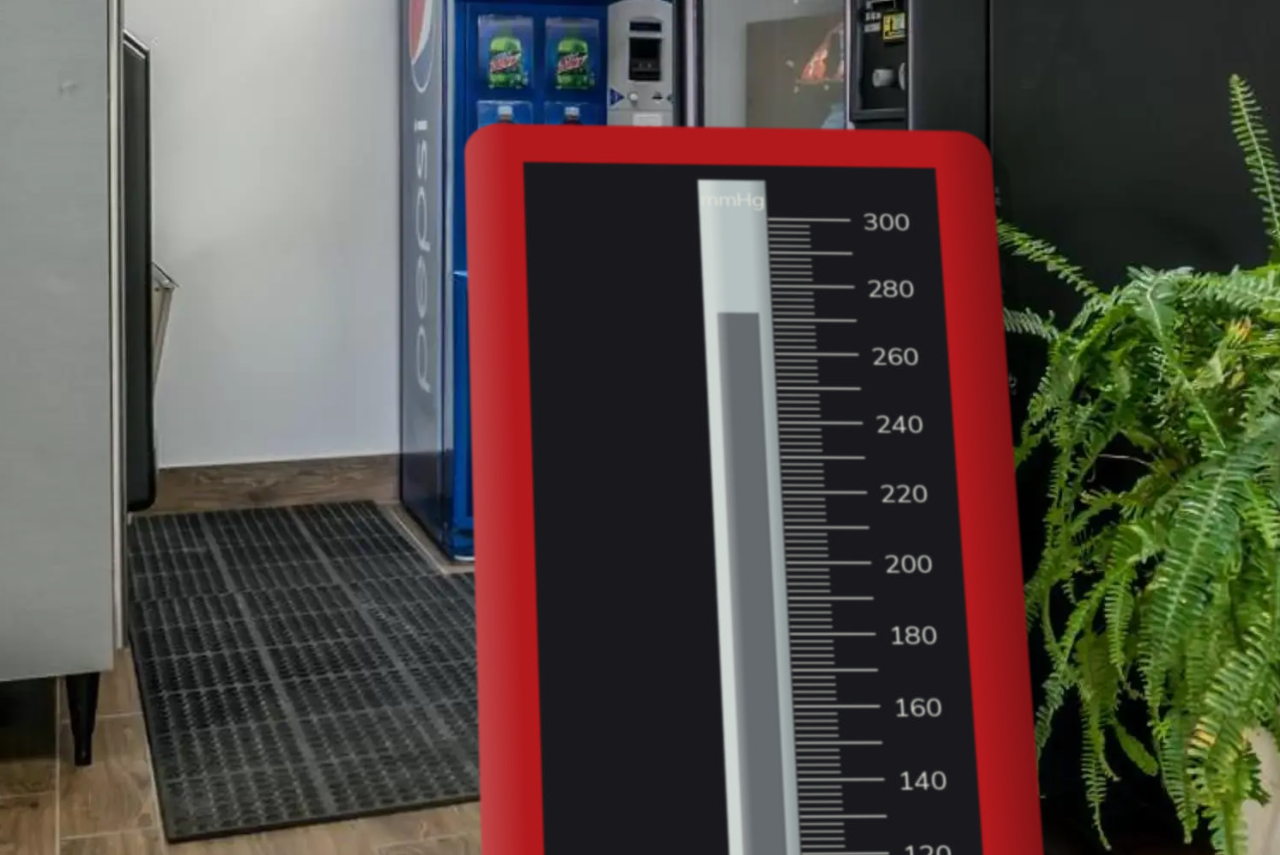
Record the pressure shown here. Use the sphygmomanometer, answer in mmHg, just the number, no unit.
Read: 272
